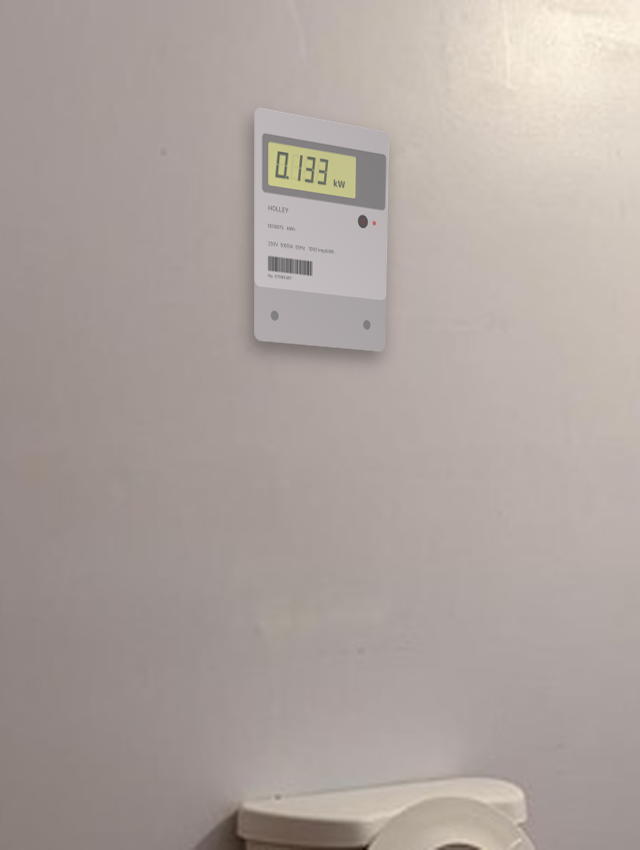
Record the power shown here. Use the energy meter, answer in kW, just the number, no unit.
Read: 0.133
